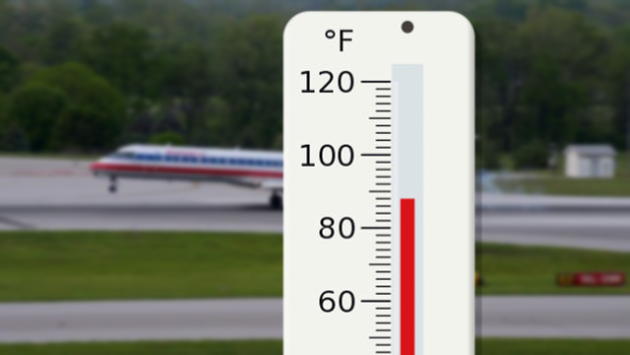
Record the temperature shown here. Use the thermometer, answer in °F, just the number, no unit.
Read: 88
